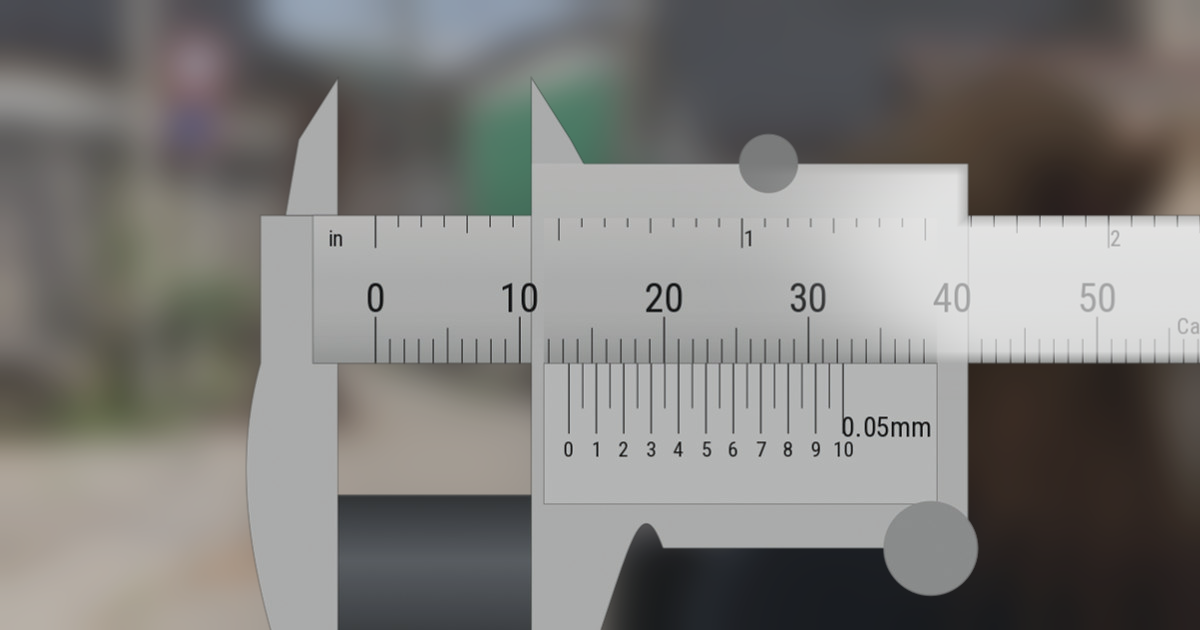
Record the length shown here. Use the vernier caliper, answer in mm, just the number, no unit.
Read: 13.4
